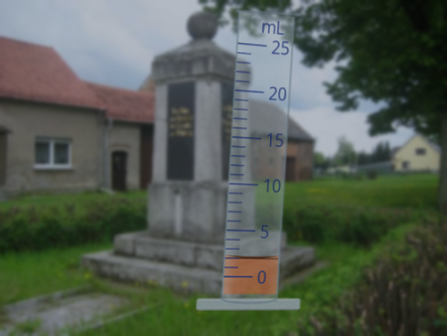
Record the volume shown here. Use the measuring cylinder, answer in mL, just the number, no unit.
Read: 2
